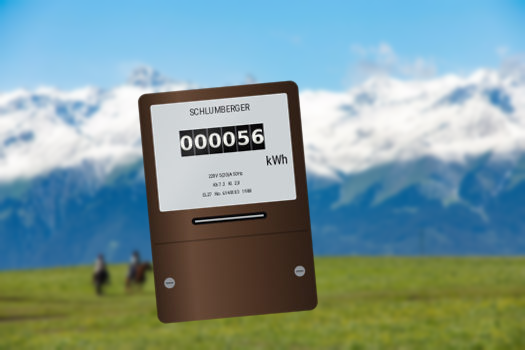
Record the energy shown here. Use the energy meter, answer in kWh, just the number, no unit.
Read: 56
